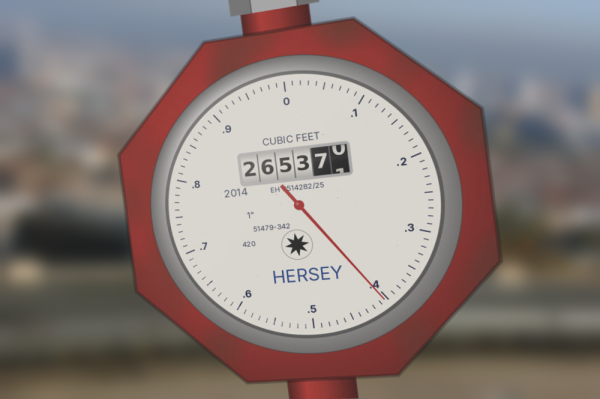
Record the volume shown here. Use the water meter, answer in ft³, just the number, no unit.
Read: 265370.40
